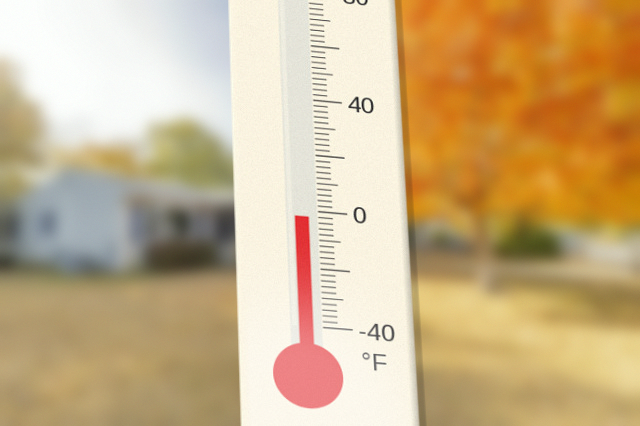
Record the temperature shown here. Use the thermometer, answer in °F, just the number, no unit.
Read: -2
